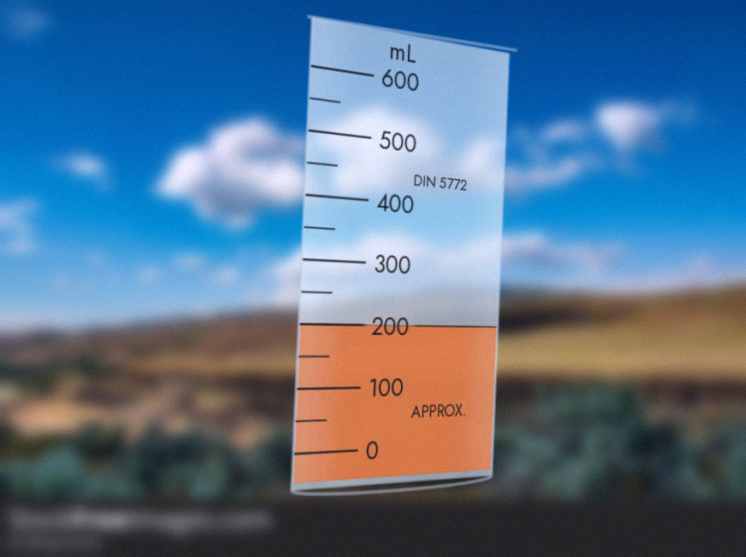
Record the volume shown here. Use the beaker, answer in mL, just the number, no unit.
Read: 200
